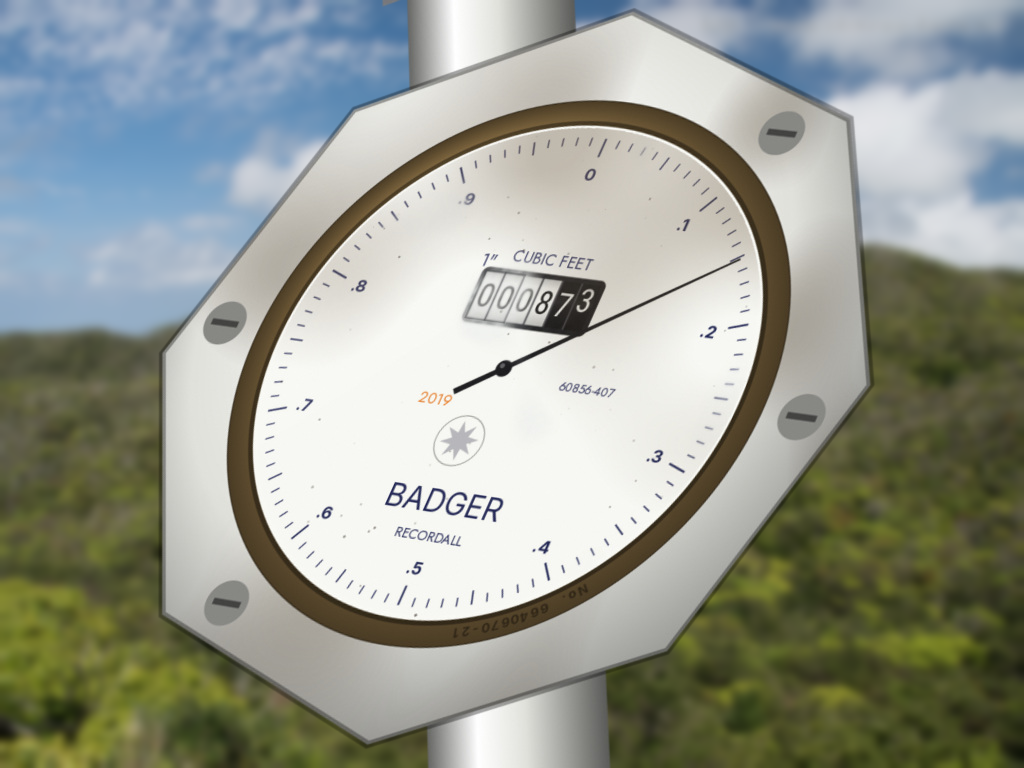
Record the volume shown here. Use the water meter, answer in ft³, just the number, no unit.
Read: 873.15
